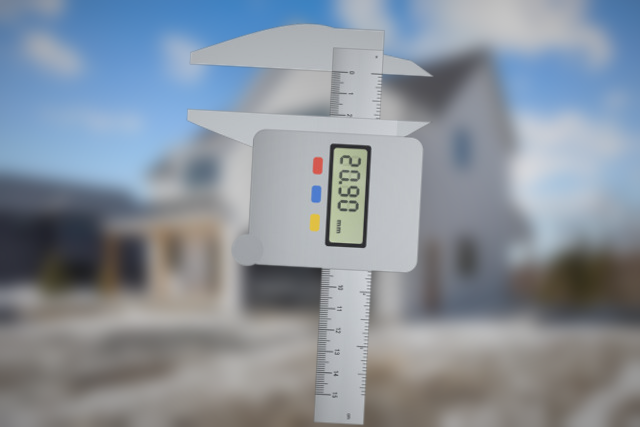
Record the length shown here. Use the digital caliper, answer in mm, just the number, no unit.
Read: 20.90
